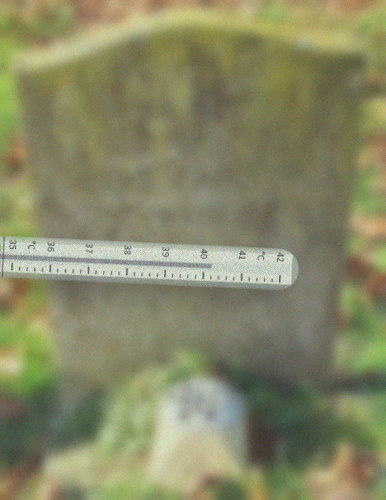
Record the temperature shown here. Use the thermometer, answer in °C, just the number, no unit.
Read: 40.2
